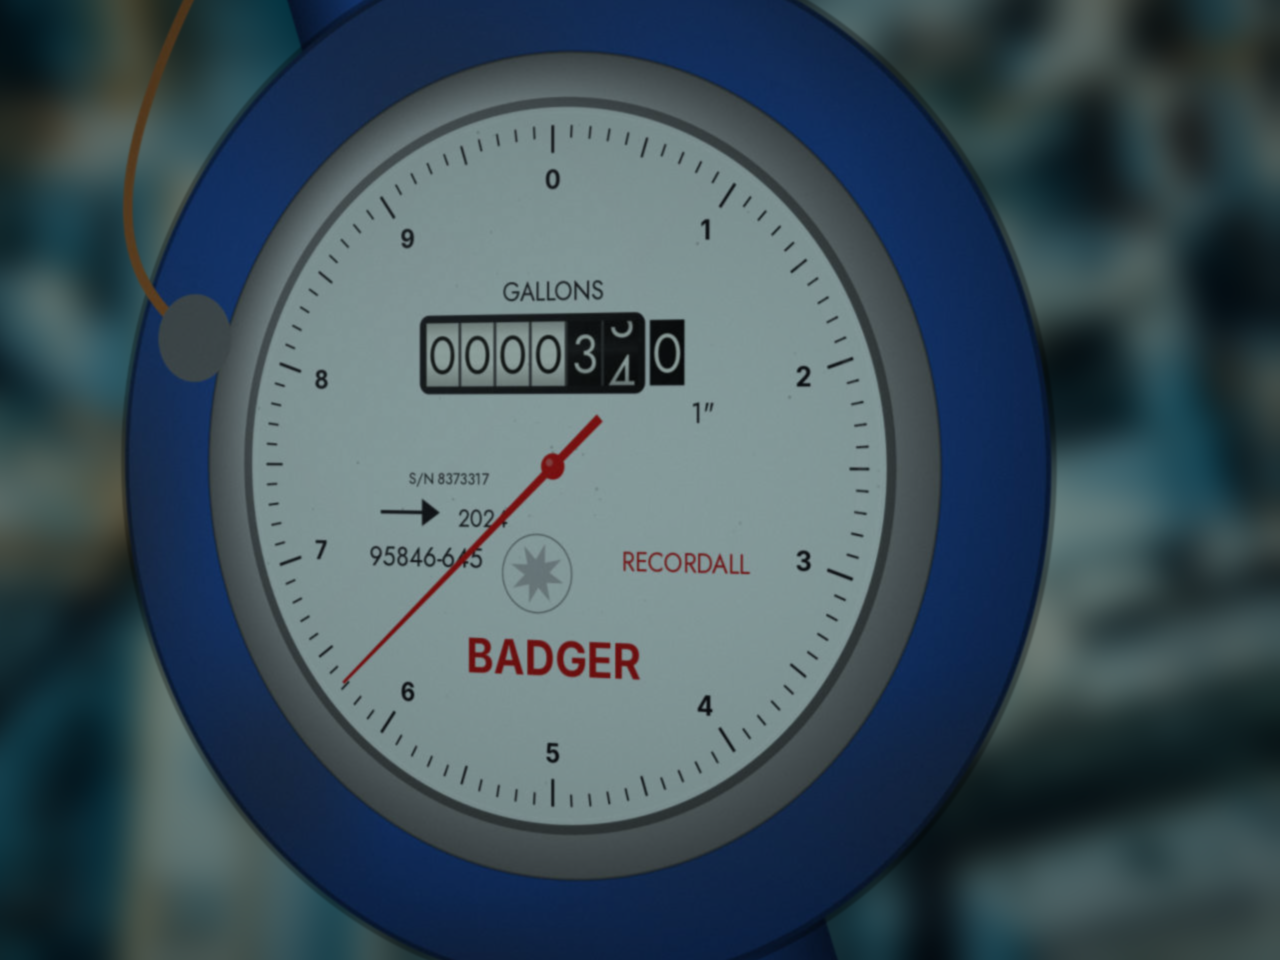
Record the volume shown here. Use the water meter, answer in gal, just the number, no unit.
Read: 336.3
